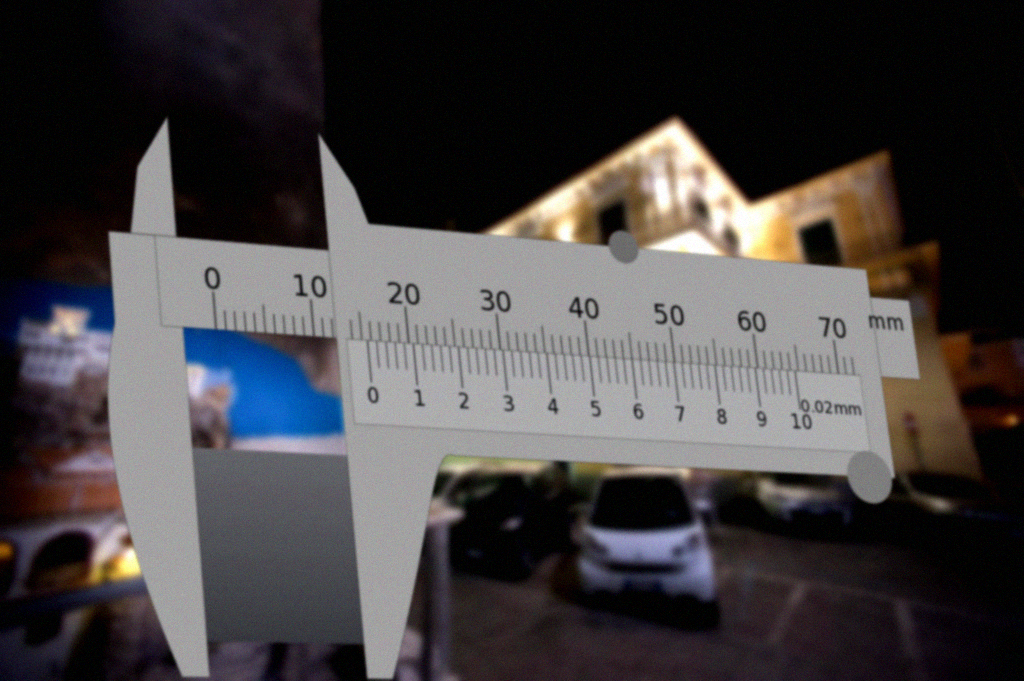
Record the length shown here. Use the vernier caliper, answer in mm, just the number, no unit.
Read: 15.6
